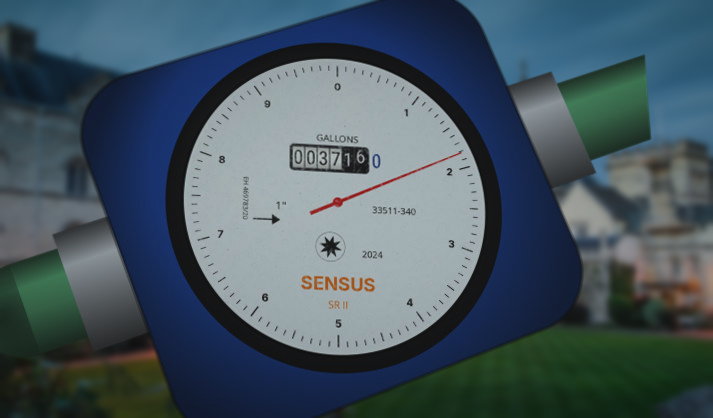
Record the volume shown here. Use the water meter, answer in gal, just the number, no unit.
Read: 37161.8
